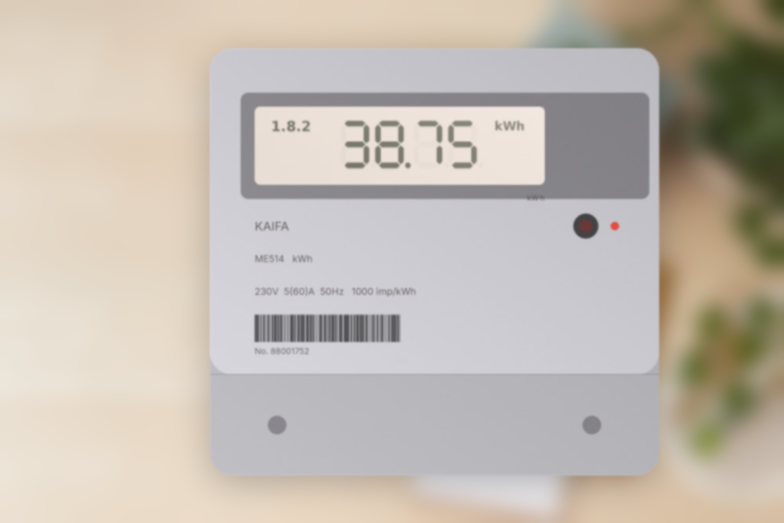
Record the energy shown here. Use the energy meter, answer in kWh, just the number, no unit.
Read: 38.75
